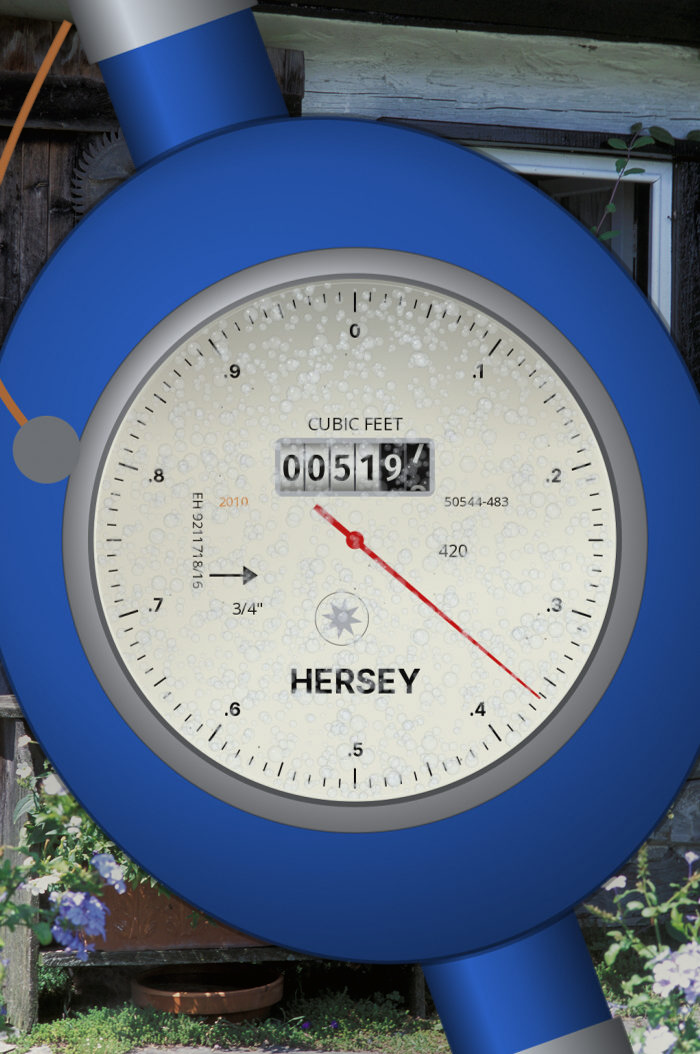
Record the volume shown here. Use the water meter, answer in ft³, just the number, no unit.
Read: 5197.36
